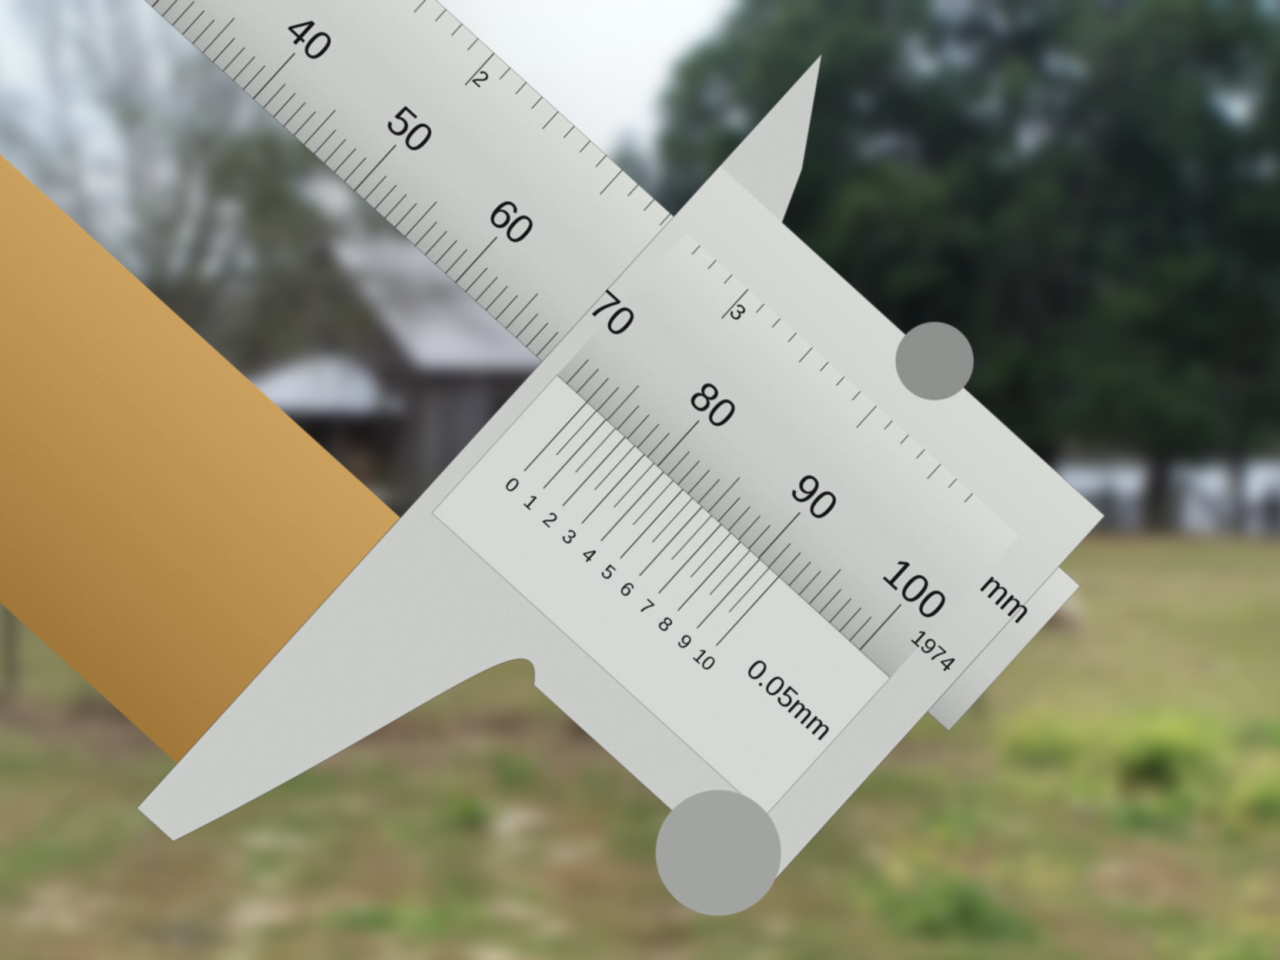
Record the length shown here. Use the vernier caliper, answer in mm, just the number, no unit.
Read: 73.0
